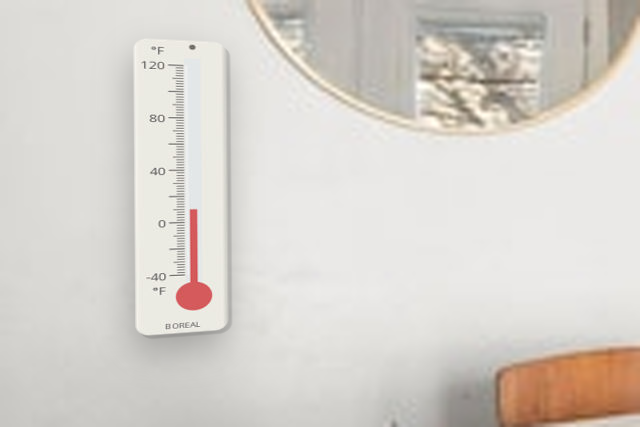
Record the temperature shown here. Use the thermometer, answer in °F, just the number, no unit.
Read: 10
